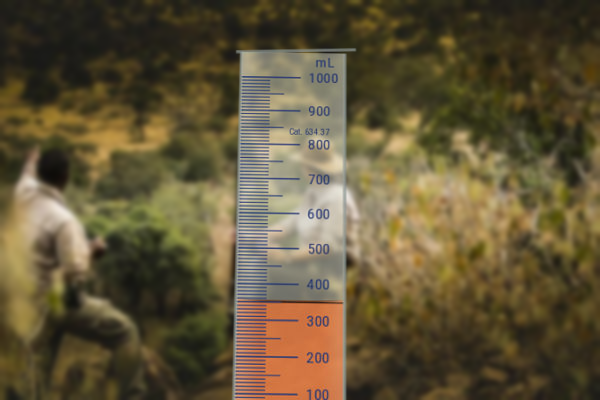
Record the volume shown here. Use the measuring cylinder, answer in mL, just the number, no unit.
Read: 350
